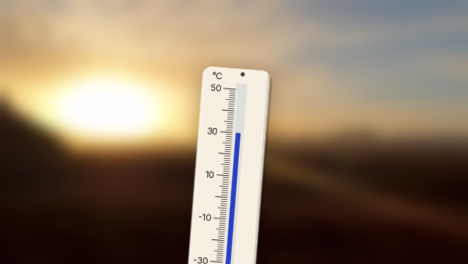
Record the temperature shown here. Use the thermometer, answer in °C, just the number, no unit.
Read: 30
